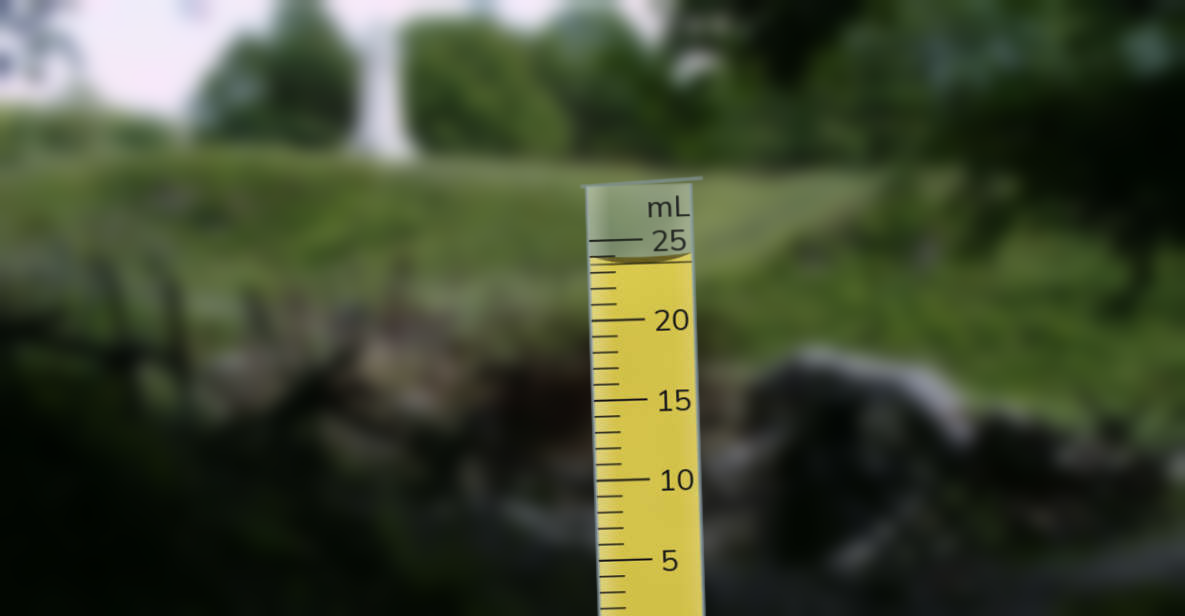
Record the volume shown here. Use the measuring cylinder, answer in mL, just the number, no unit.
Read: 23.5
